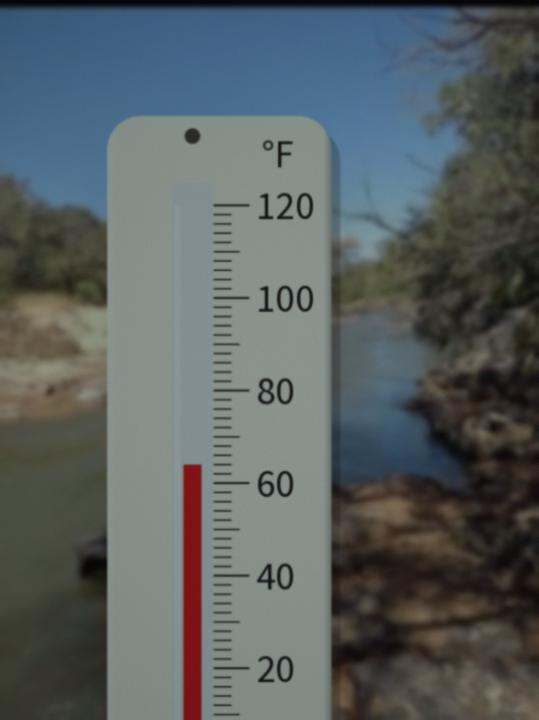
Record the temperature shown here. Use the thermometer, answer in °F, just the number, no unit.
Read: 64
